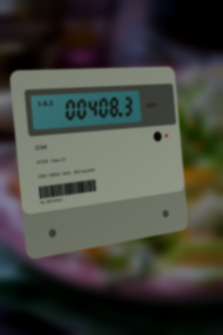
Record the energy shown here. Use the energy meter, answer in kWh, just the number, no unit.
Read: 408.3
